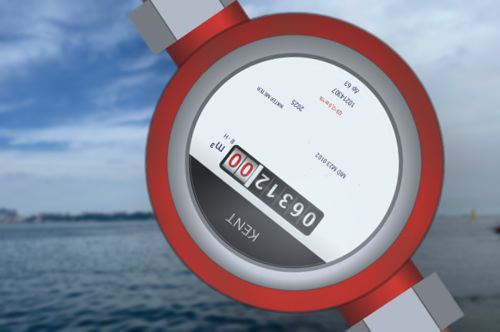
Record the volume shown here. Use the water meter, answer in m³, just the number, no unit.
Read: 6312.00
